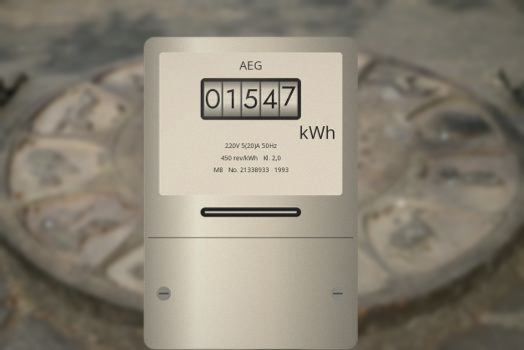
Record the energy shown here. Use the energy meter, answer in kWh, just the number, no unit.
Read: 1547
